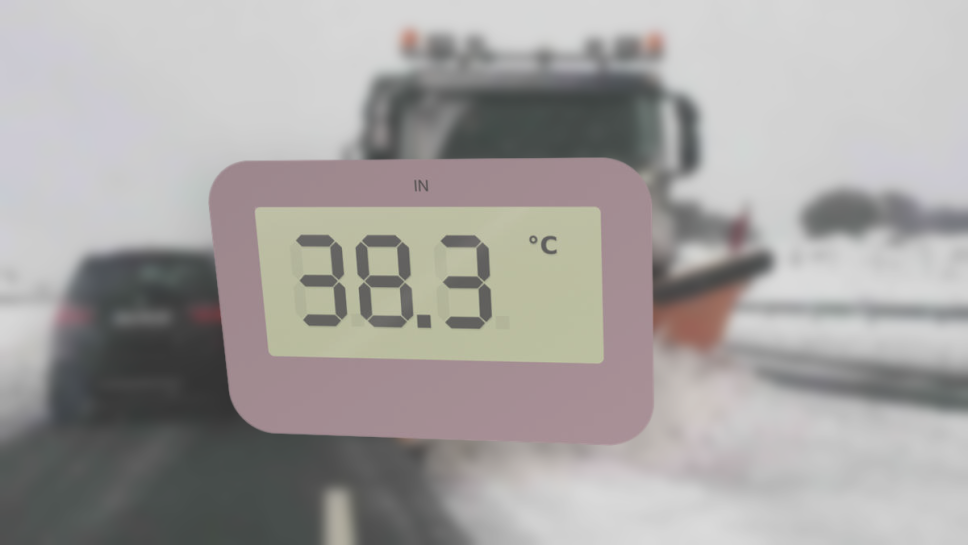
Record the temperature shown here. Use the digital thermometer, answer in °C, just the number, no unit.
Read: 38.3
